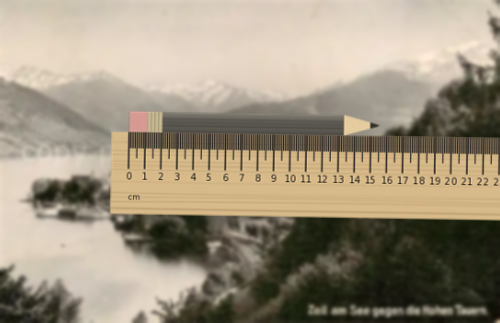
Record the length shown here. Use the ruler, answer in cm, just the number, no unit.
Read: 15.5
